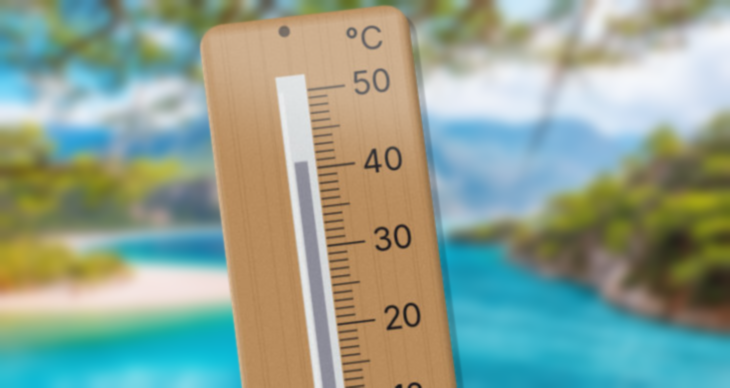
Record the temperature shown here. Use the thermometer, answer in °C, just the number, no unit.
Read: 41
